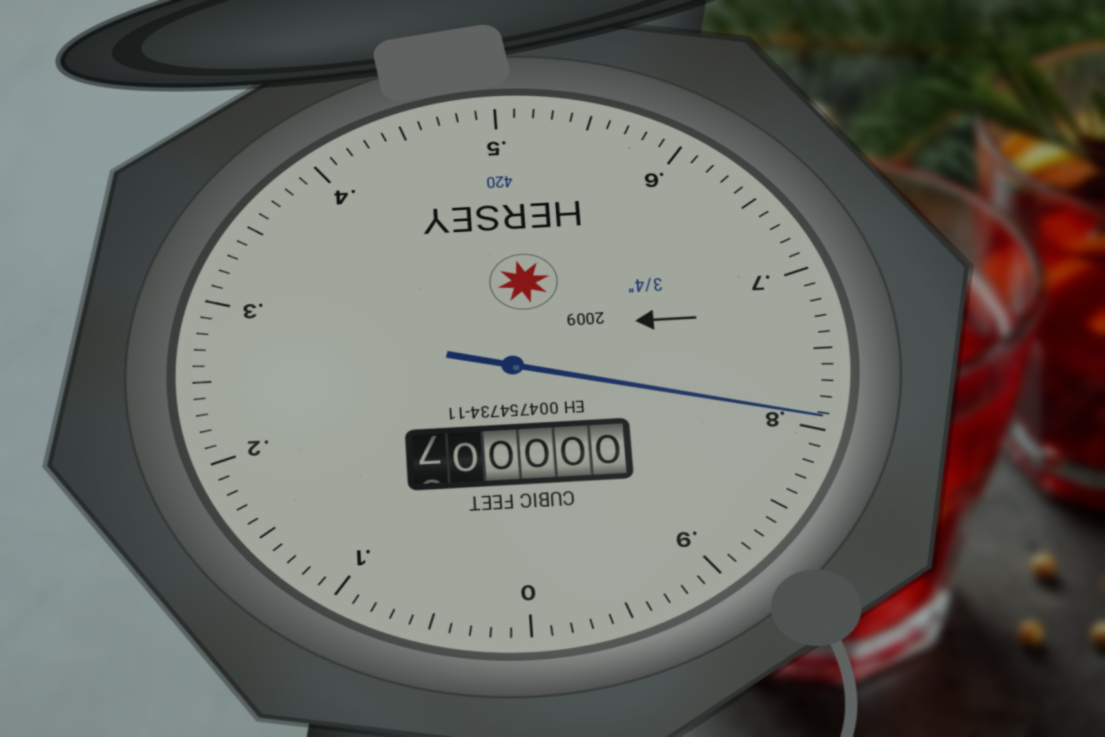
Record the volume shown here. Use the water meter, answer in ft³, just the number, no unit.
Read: 6.79
